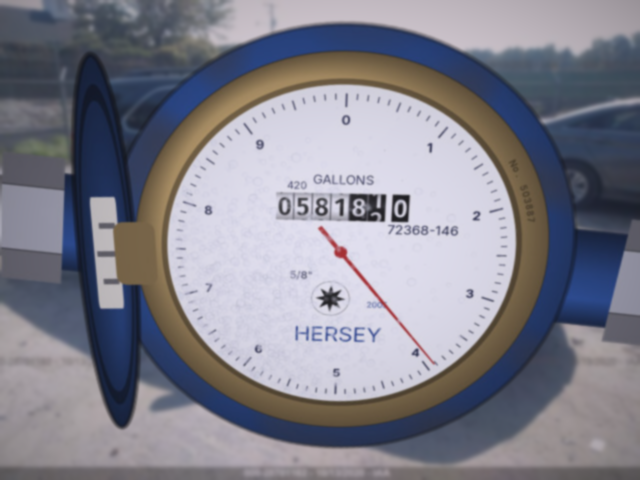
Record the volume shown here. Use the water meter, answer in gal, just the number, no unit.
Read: 581813.9
